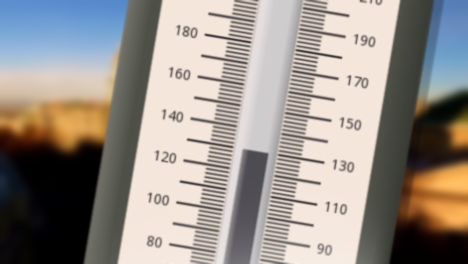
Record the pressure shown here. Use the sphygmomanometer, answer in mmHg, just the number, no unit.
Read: 130
